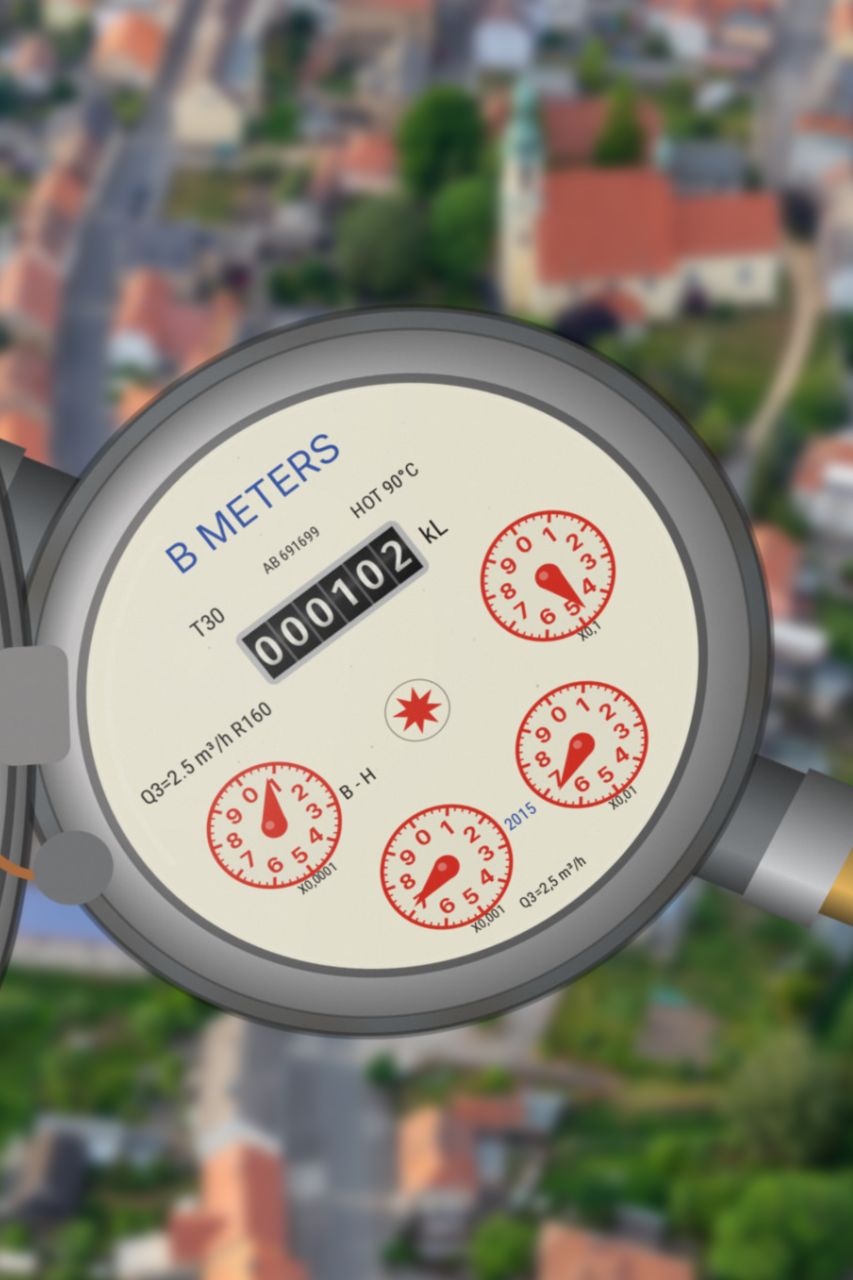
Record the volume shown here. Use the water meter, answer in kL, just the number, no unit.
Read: 102.4670
